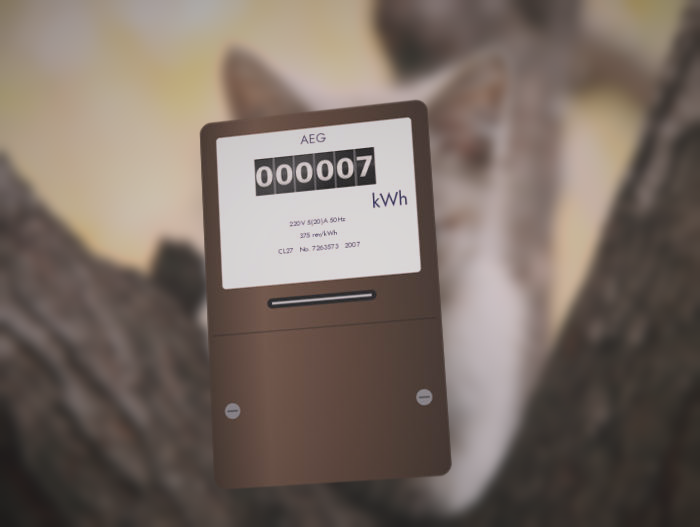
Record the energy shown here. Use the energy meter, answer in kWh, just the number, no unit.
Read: 7
